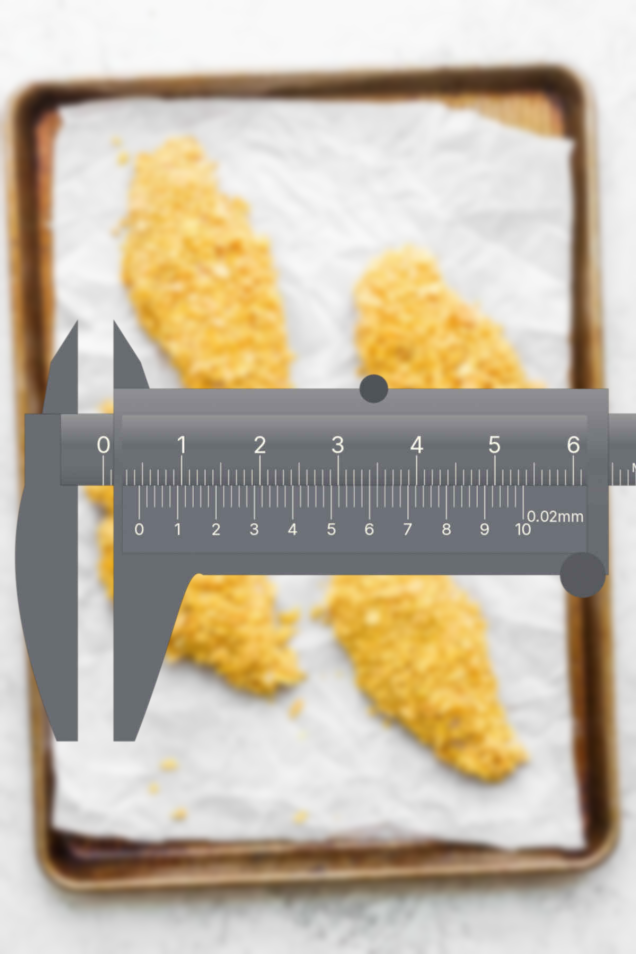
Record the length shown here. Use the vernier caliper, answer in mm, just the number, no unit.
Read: 4.6
